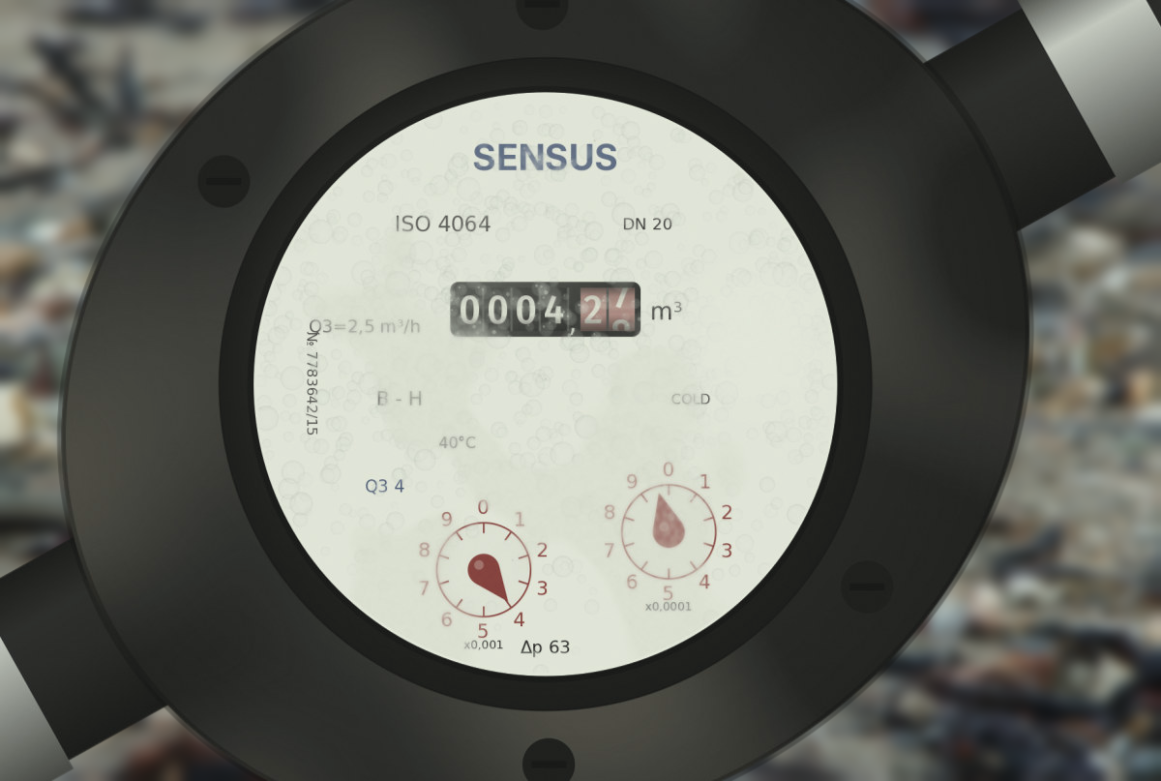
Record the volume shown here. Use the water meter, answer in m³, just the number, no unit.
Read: 4.2739
